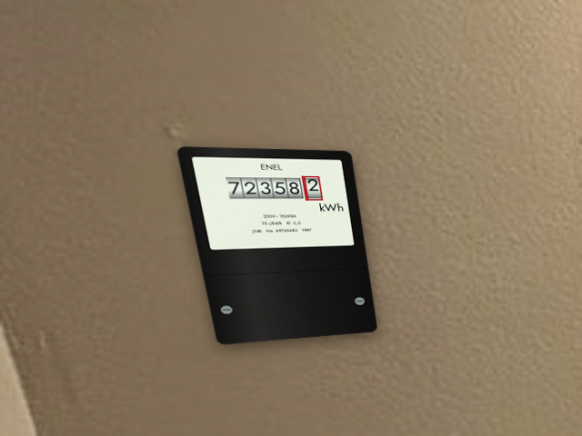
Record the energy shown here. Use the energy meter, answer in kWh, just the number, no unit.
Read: 72358.2
